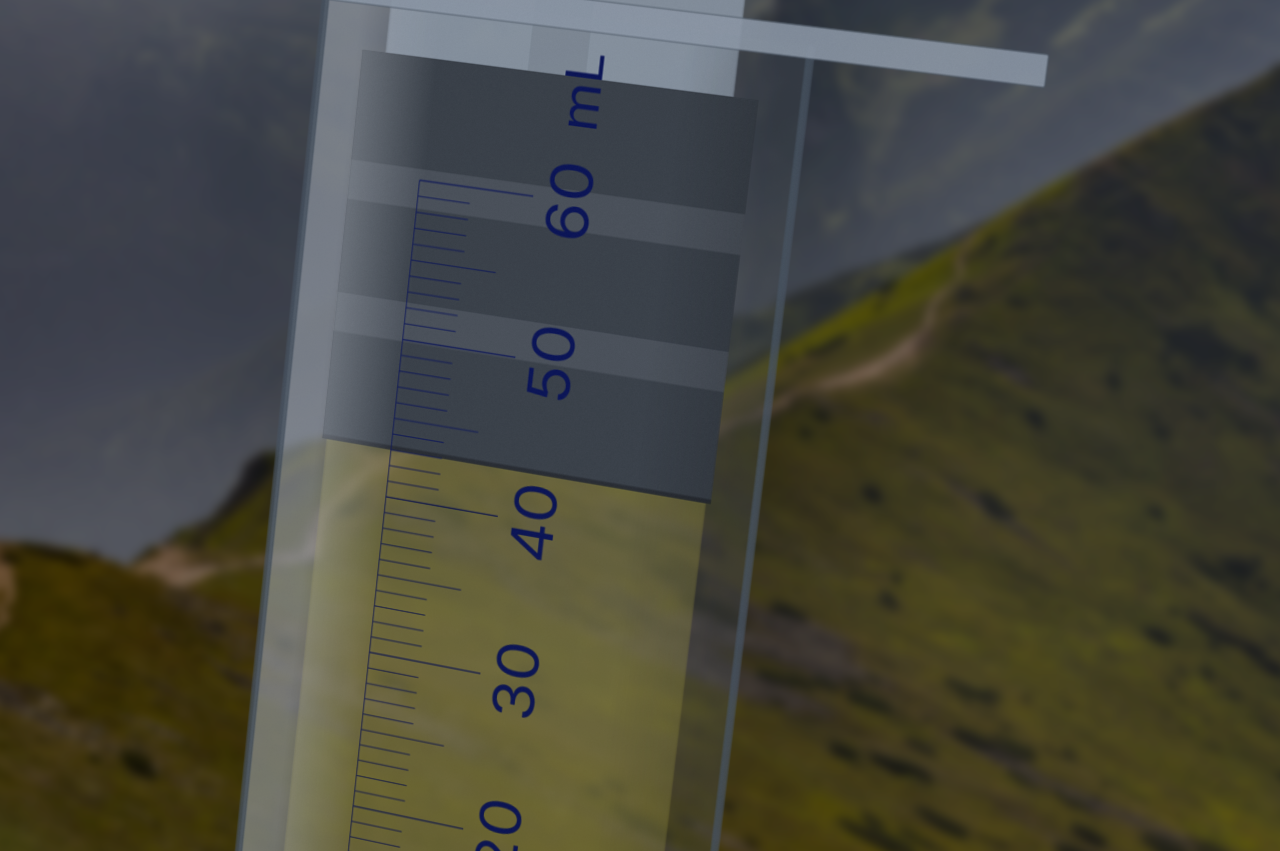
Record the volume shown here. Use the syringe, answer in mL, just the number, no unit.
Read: 43
